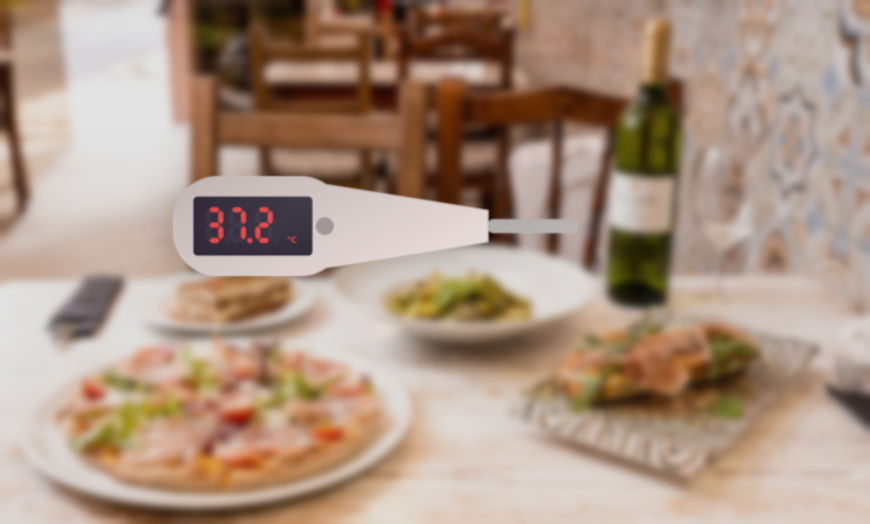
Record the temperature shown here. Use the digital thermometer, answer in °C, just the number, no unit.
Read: 37.2
